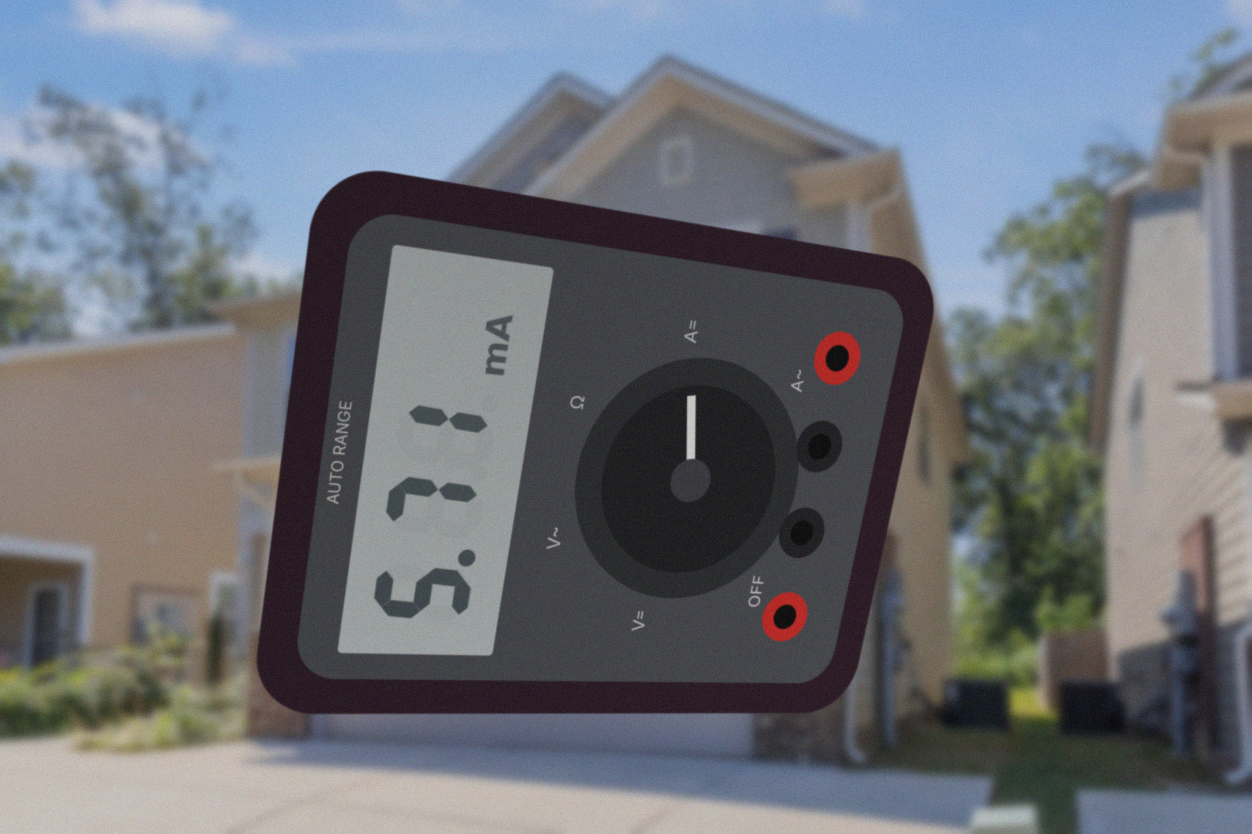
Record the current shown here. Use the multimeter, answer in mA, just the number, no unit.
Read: 5.71
